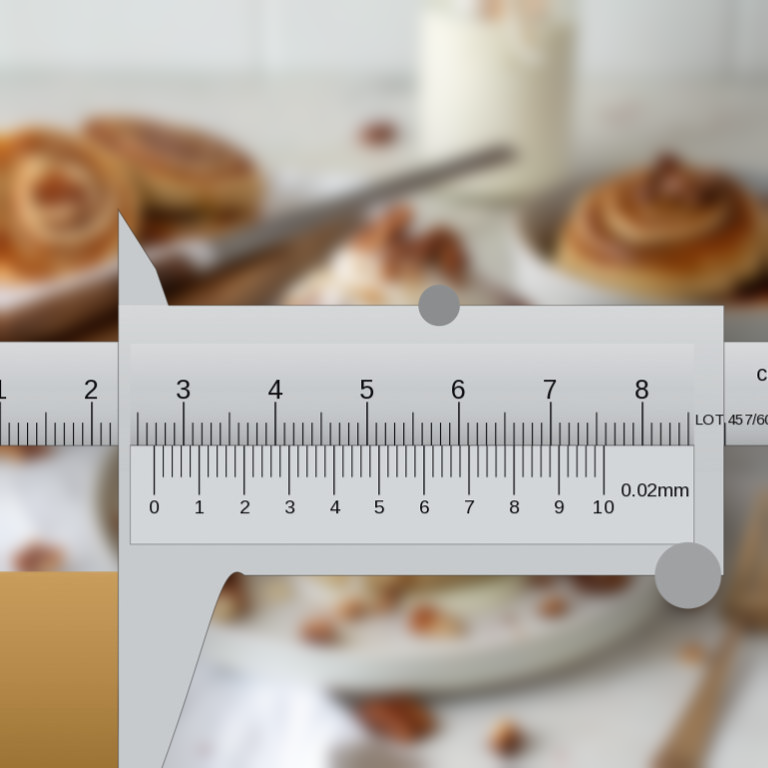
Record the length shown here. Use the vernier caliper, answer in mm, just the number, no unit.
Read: 26.8
